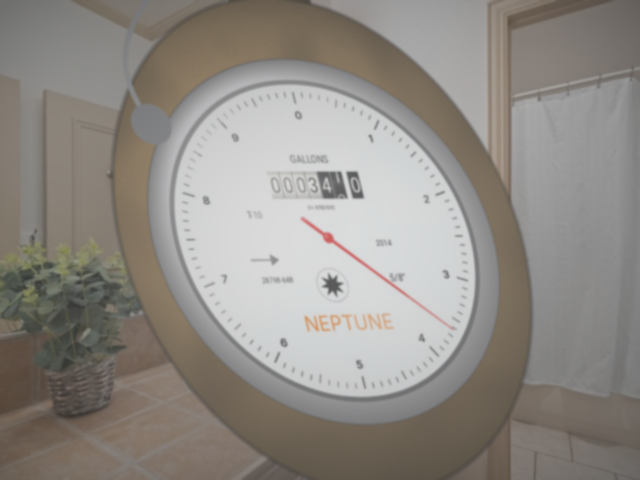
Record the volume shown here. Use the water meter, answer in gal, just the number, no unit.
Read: 3413.6
